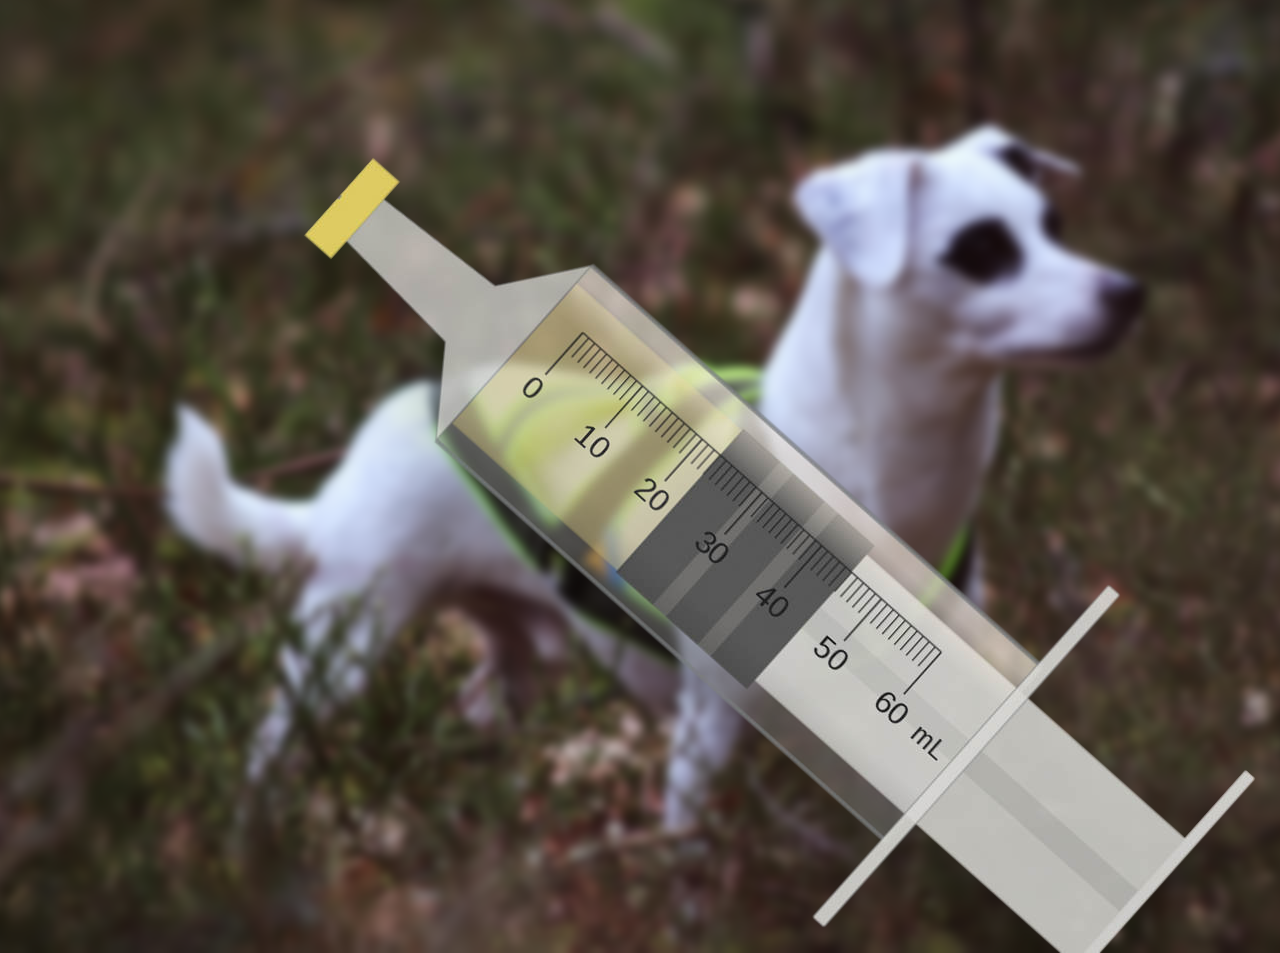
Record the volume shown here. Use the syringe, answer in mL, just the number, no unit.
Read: 23
